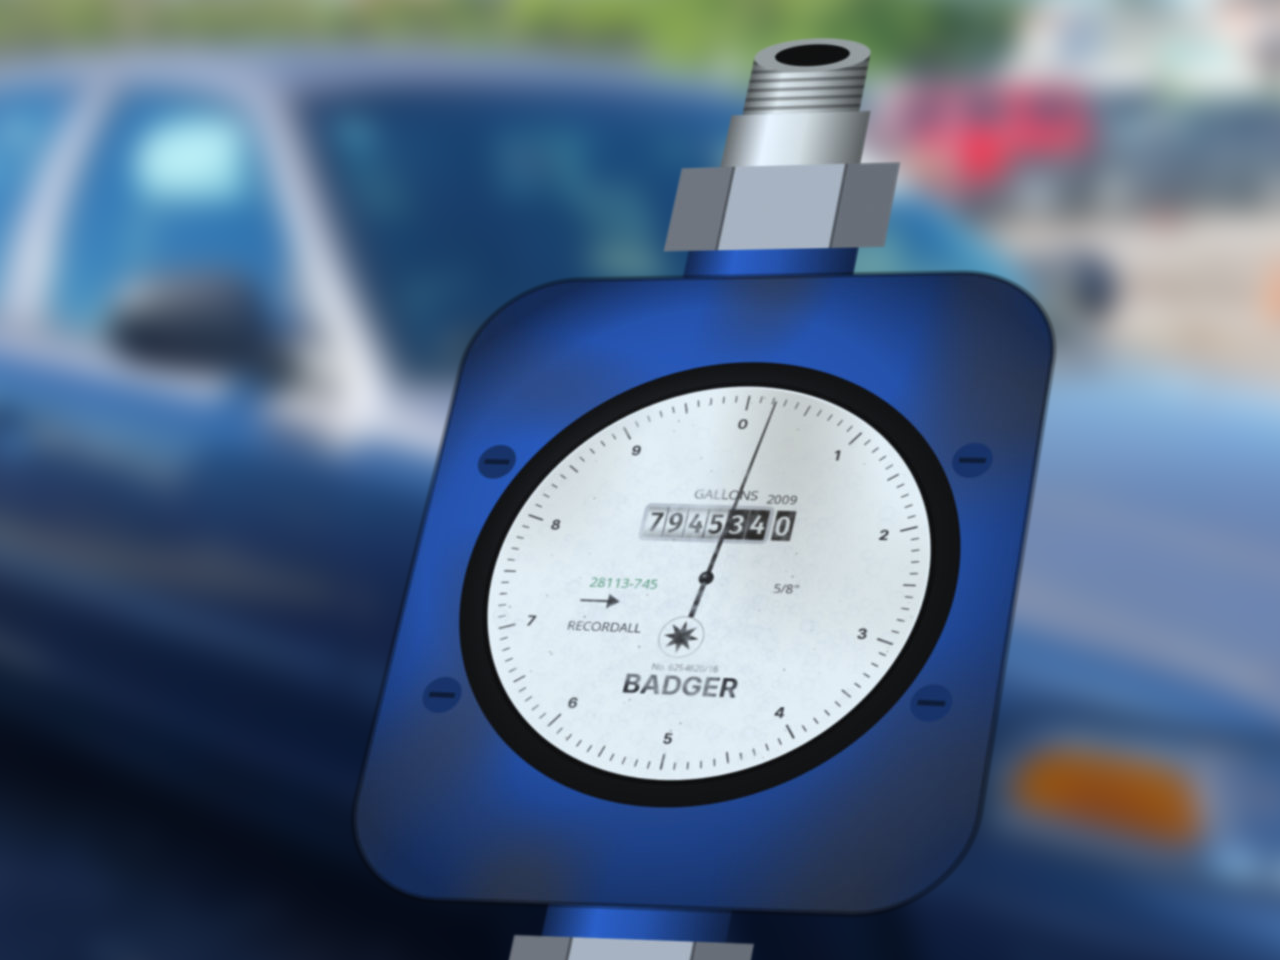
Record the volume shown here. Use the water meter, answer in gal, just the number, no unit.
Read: 7945340.2
